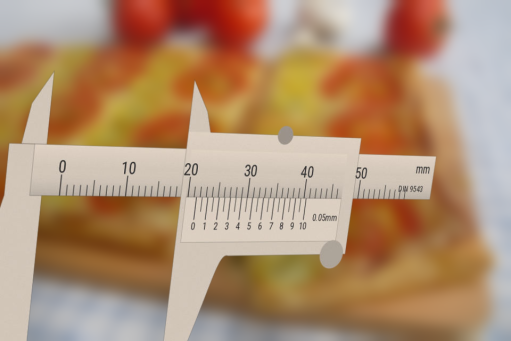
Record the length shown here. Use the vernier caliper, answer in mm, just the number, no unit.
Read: 21.4
